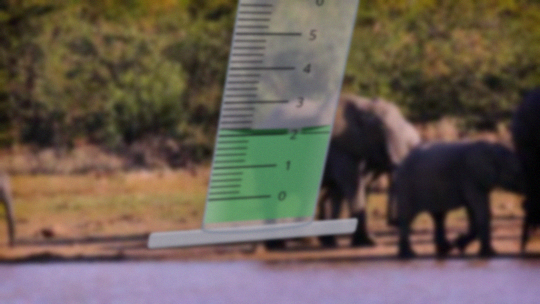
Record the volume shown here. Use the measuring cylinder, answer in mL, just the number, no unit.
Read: 2
